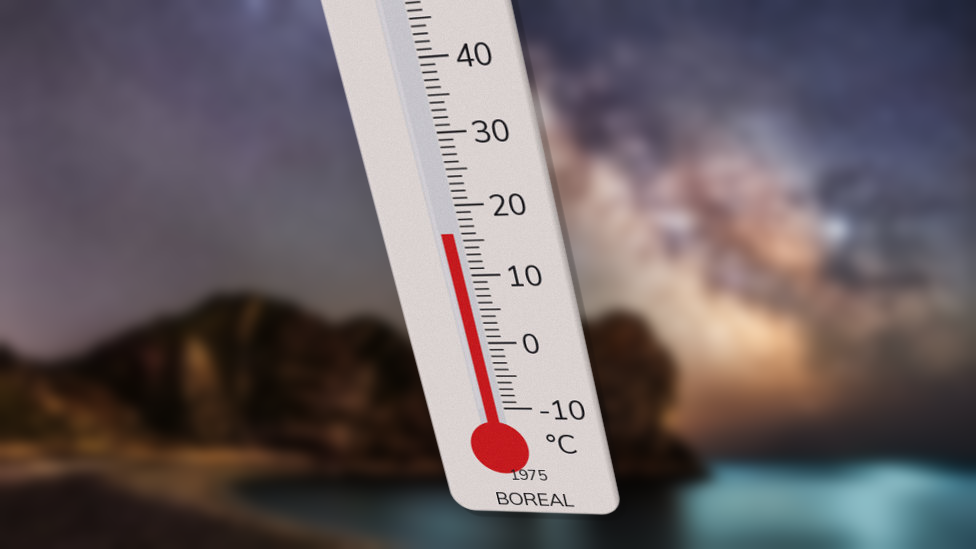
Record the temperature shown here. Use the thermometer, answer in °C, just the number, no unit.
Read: 16
